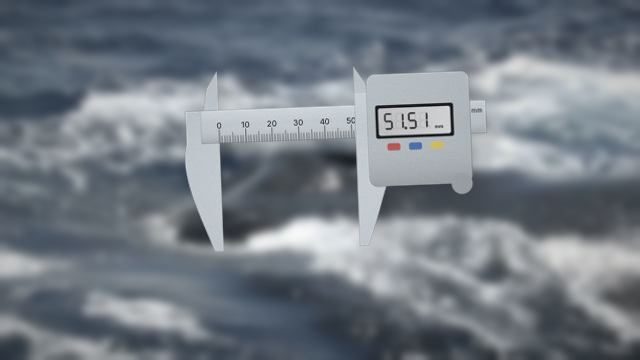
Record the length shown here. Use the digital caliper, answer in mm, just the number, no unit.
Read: 51.51
